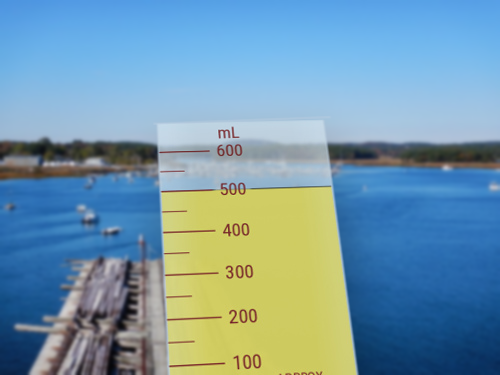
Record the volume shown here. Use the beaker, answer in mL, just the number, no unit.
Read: 500
